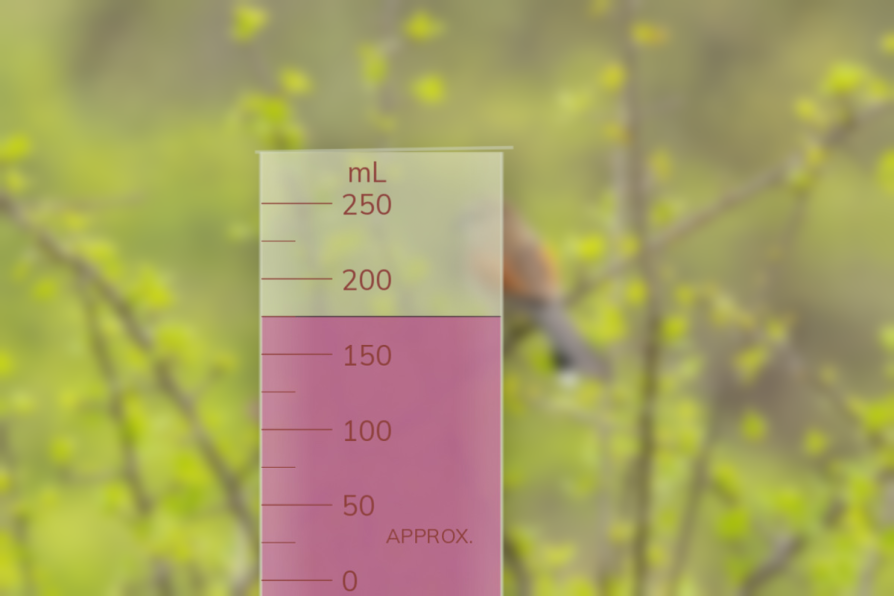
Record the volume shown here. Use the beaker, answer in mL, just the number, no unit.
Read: 175
